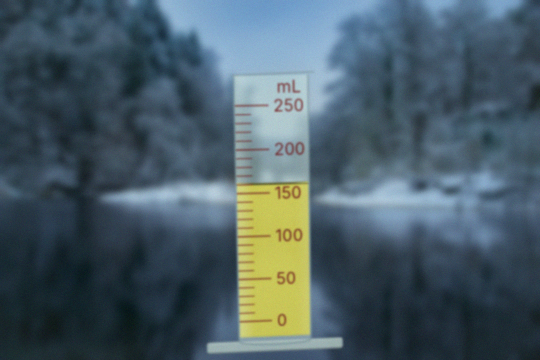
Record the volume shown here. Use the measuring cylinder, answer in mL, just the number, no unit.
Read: 160
